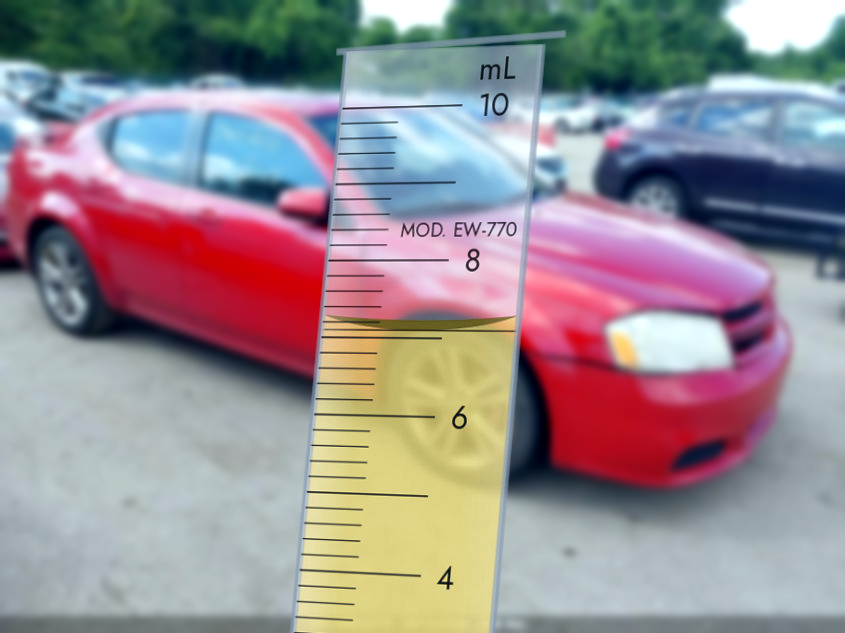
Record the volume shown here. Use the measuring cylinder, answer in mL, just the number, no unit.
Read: 7.1
